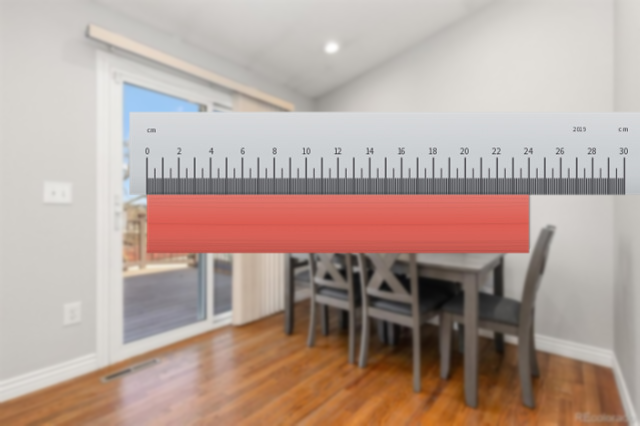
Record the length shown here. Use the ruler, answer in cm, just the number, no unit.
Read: 24
